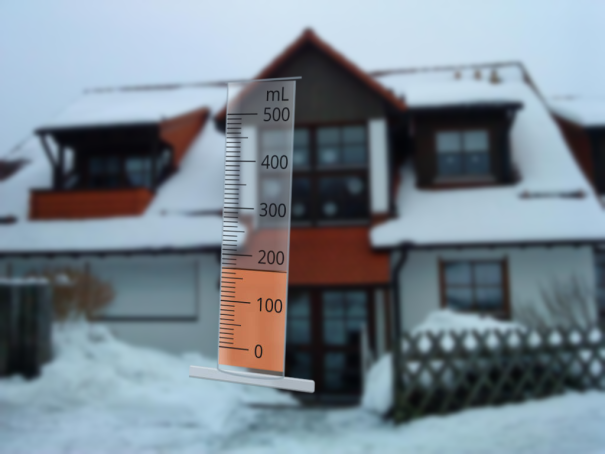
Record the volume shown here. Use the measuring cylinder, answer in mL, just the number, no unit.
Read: 170
